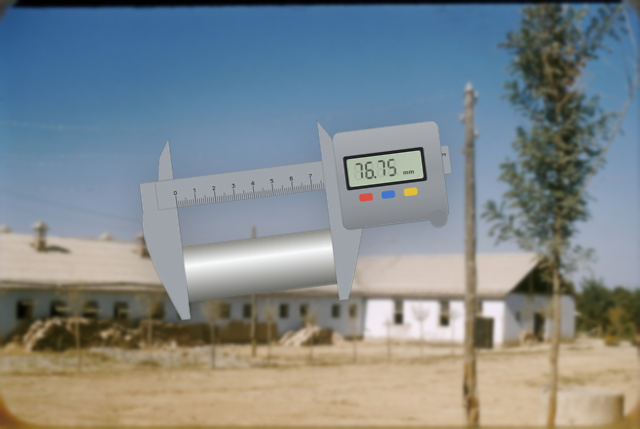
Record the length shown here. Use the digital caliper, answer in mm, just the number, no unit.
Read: 76.75
